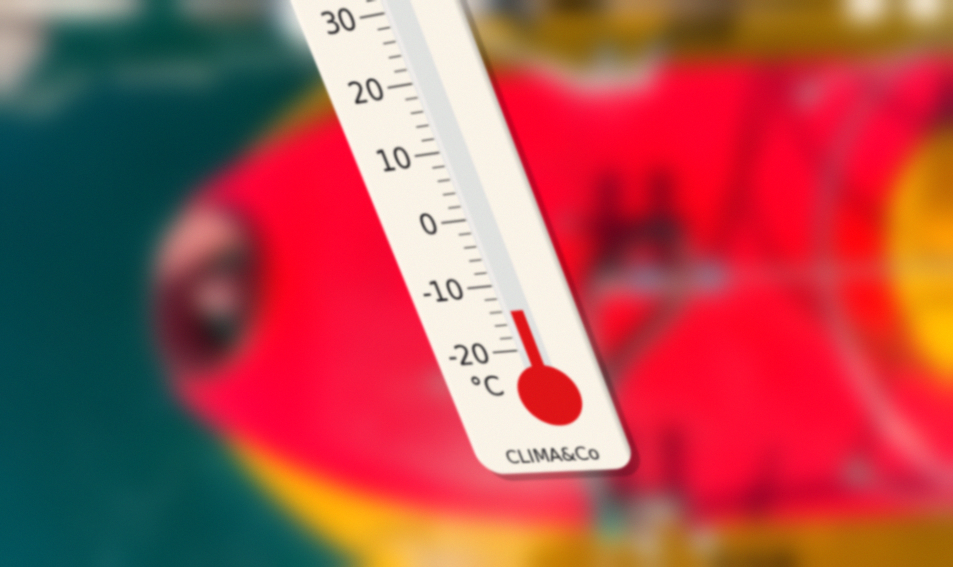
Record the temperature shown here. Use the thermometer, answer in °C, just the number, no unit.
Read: -14
